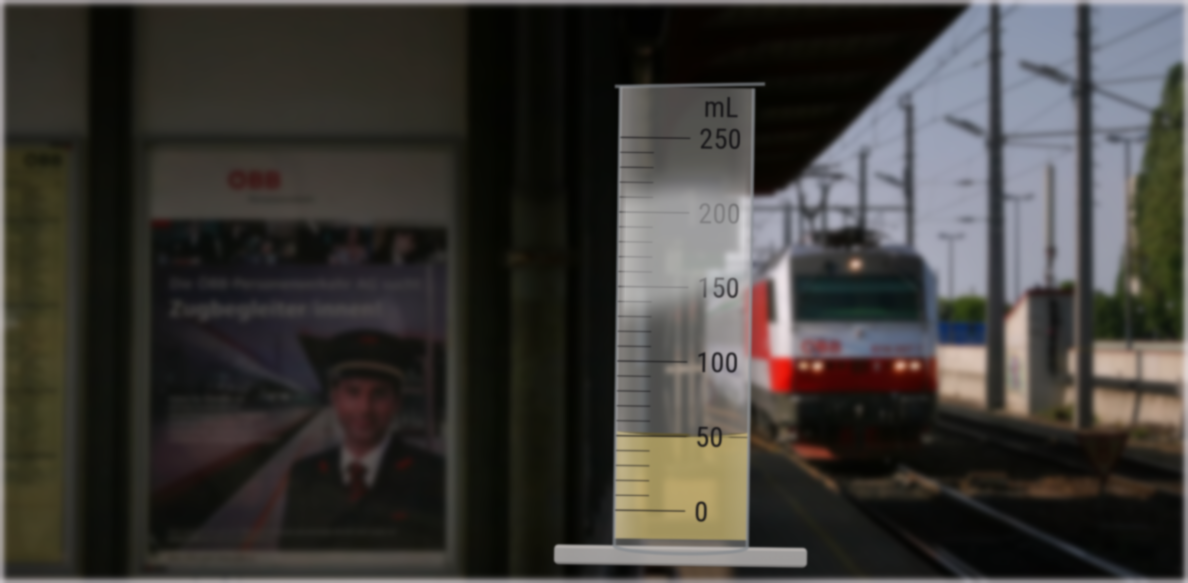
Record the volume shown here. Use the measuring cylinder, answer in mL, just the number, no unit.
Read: 50
